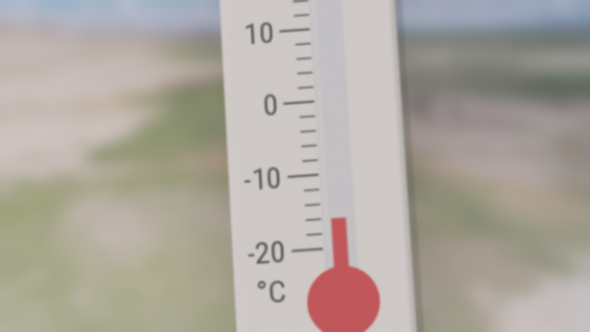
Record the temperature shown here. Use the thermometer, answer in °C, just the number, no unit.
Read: -16
